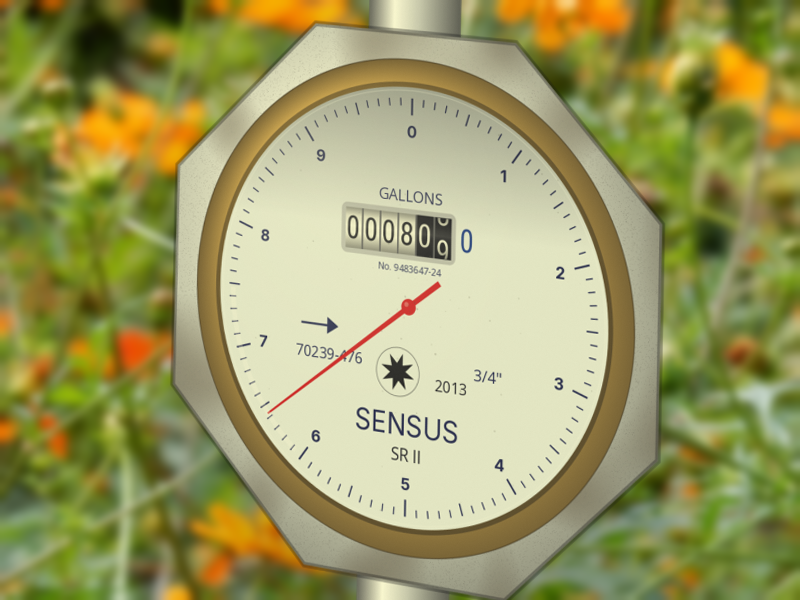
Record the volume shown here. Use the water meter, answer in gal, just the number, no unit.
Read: 8086.4
